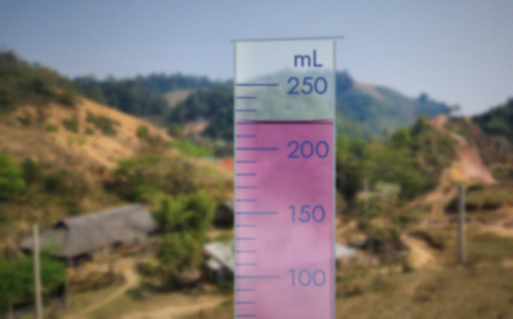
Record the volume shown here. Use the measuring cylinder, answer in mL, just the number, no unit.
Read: 220
